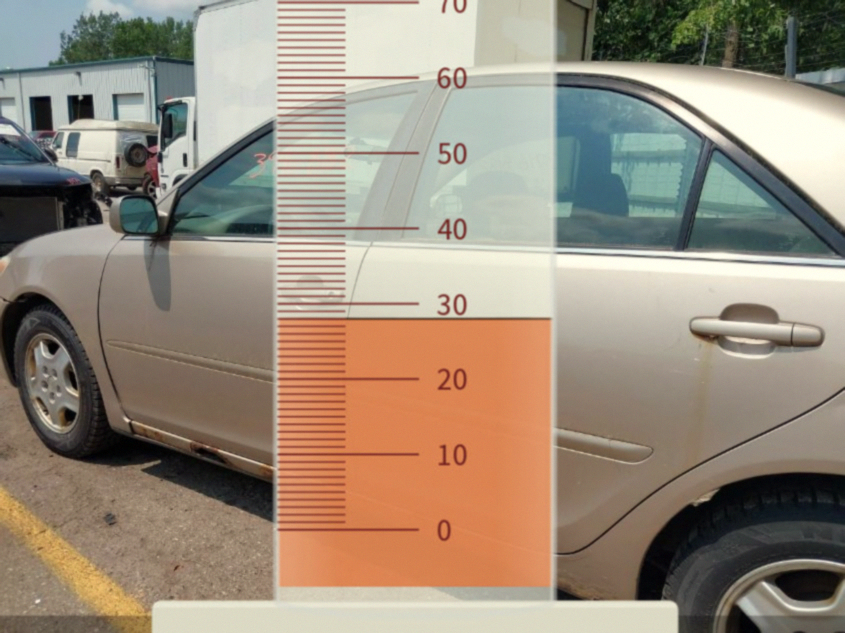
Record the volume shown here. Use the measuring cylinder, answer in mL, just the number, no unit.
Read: 28
